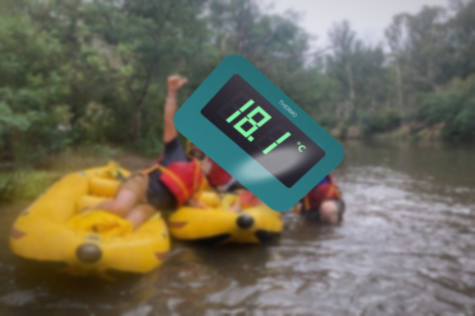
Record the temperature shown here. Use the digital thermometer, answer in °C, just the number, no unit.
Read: 18.1
